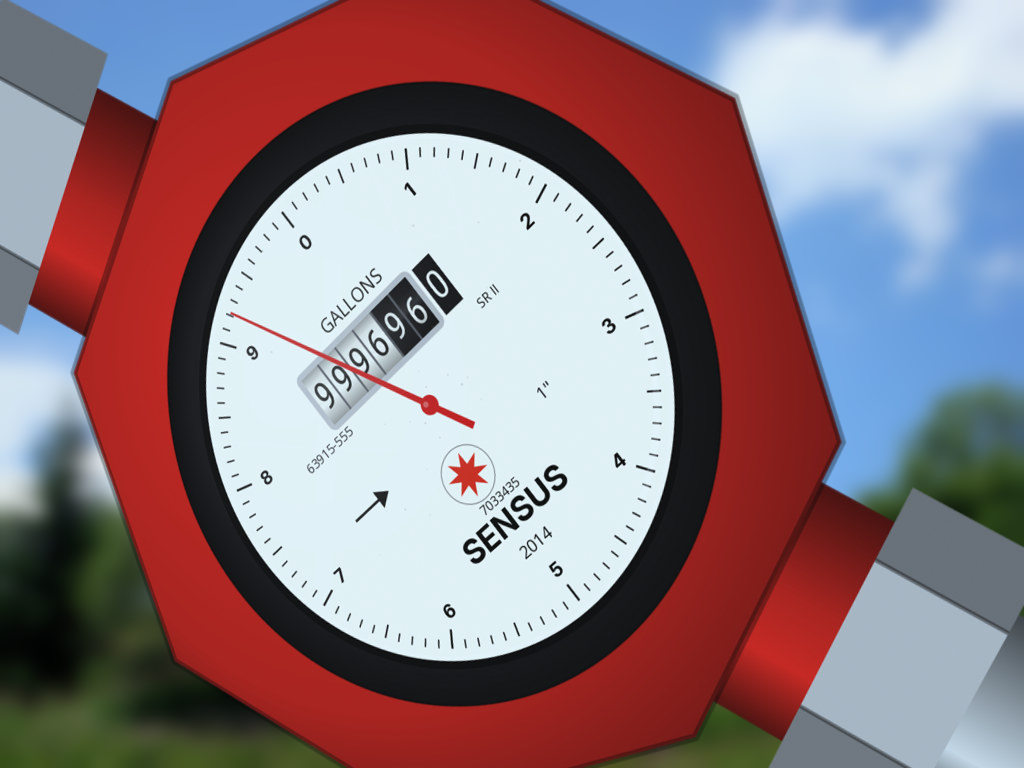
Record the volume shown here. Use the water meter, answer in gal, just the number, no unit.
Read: 9996959.2
